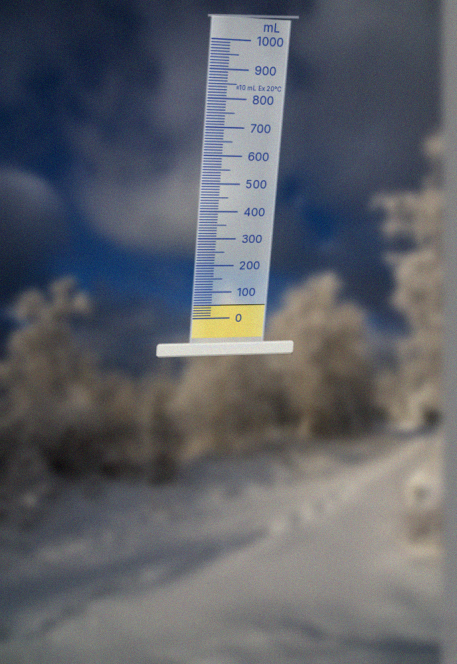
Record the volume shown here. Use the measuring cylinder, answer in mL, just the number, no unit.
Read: 50
